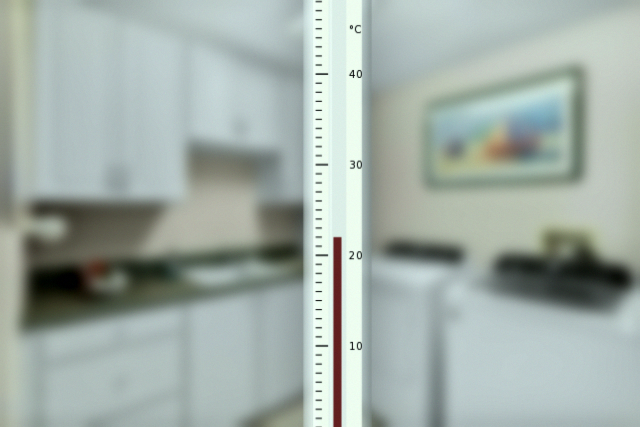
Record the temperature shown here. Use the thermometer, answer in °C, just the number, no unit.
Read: 22
